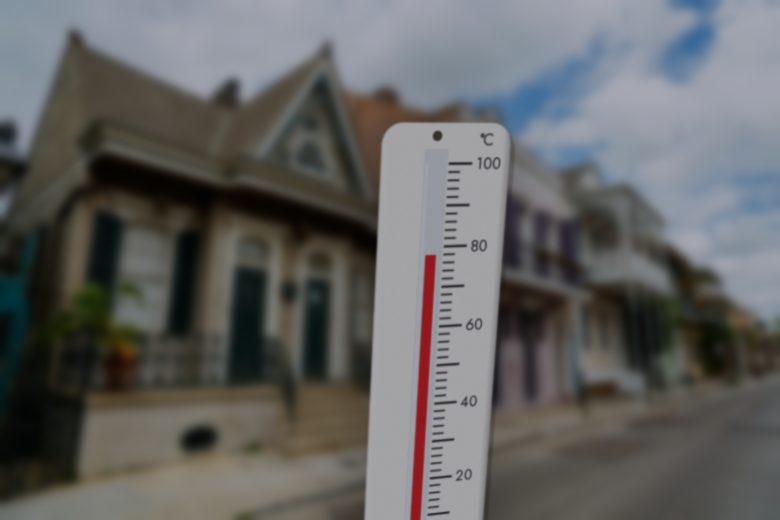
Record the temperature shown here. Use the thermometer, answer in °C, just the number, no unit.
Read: 78
